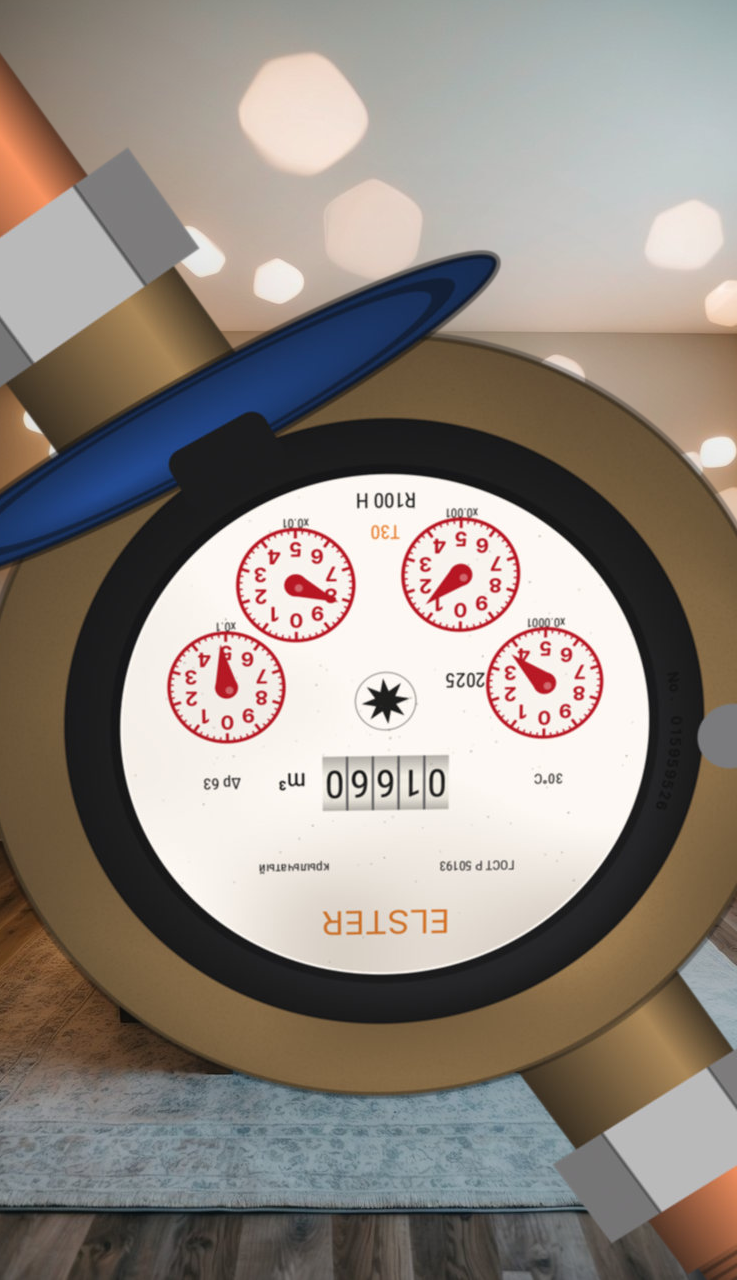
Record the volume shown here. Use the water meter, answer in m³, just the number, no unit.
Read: 1660.4813
